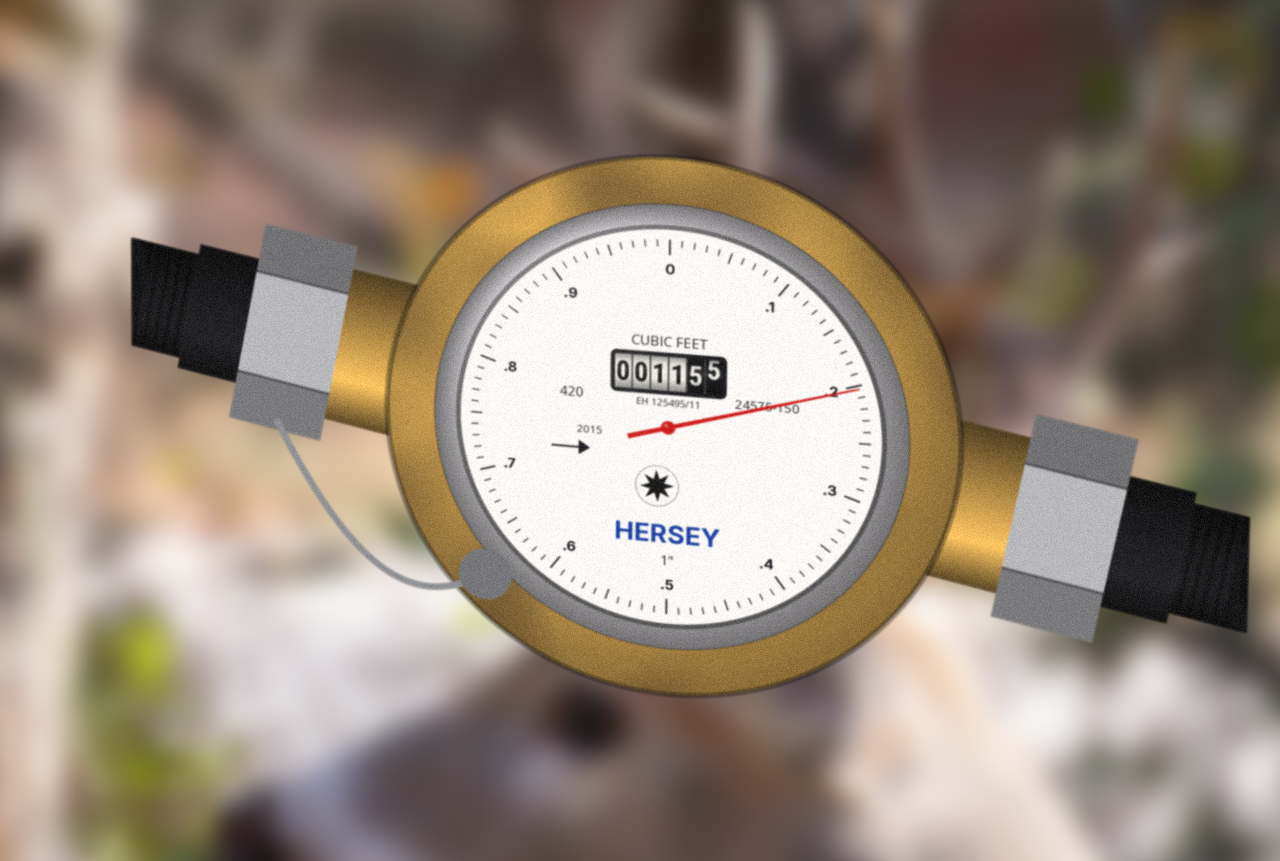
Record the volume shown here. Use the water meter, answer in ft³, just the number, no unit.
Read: 1155.20
